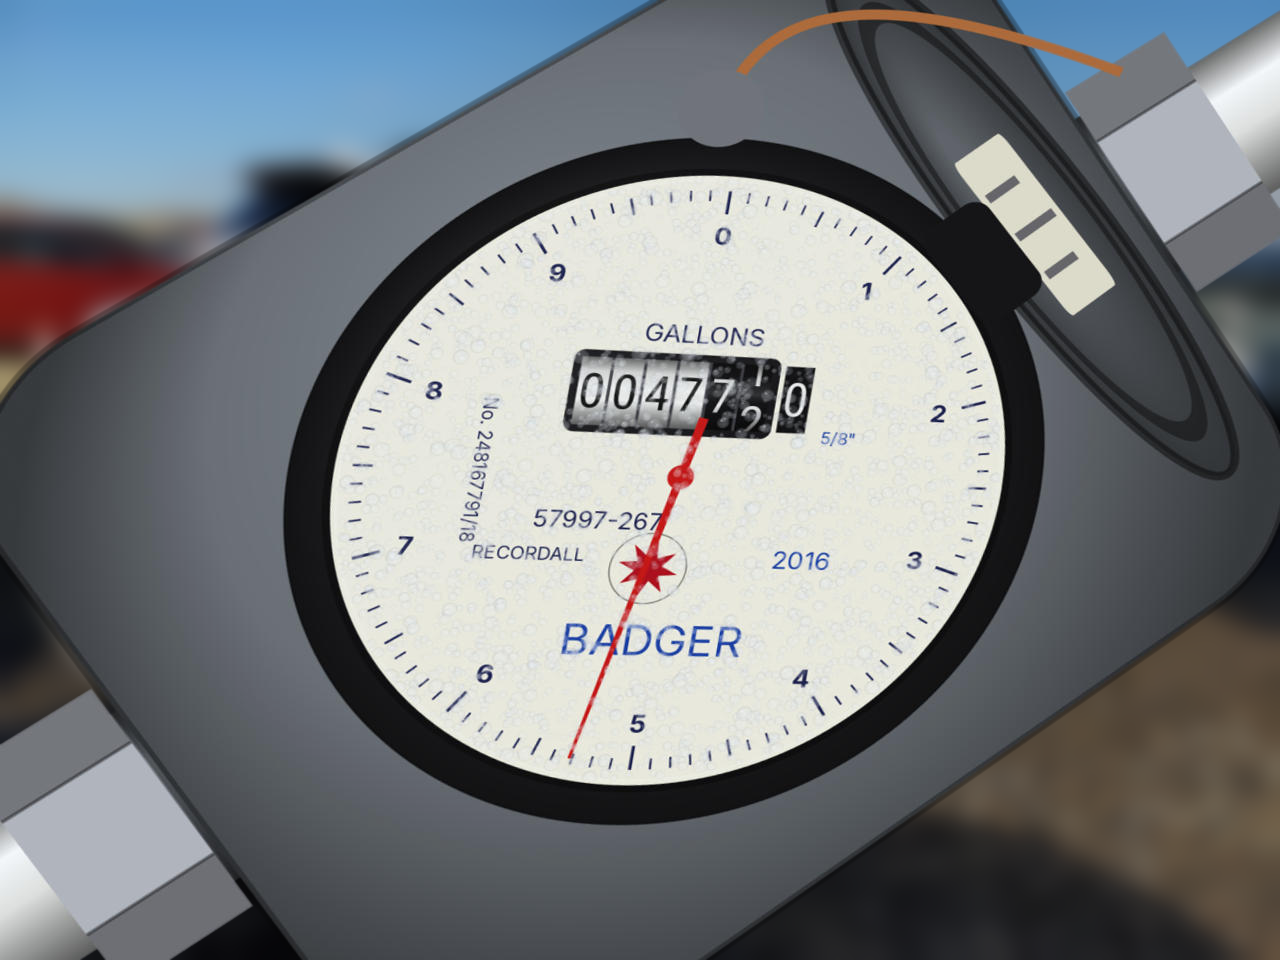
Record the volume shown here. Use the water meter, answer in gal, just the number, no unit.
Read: 47715.3
